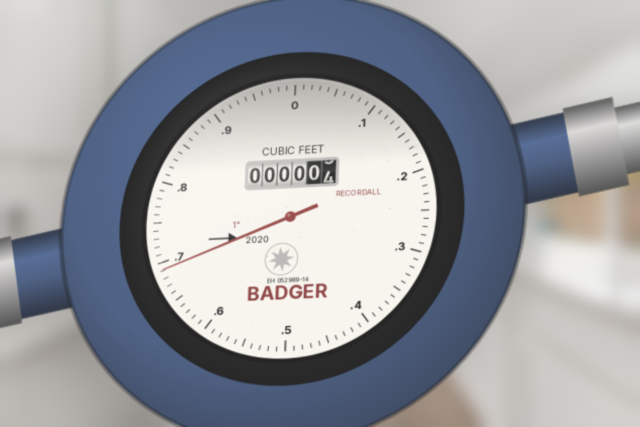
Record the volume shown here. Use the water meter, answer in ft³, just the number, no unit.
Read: 3.69
